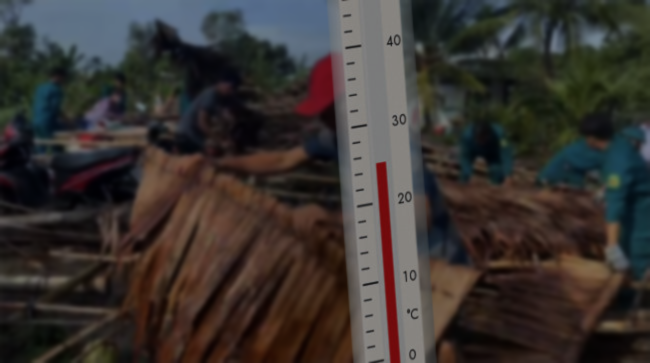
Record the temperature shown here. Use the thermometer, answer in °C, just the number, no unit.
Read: 25
